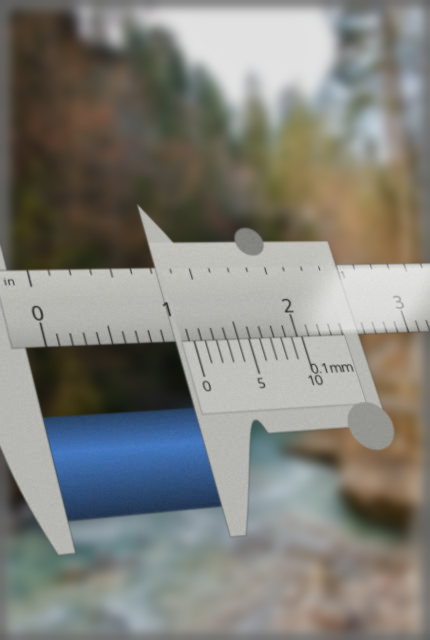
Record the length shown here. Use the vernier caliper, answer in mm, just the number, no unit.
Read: 11.4
